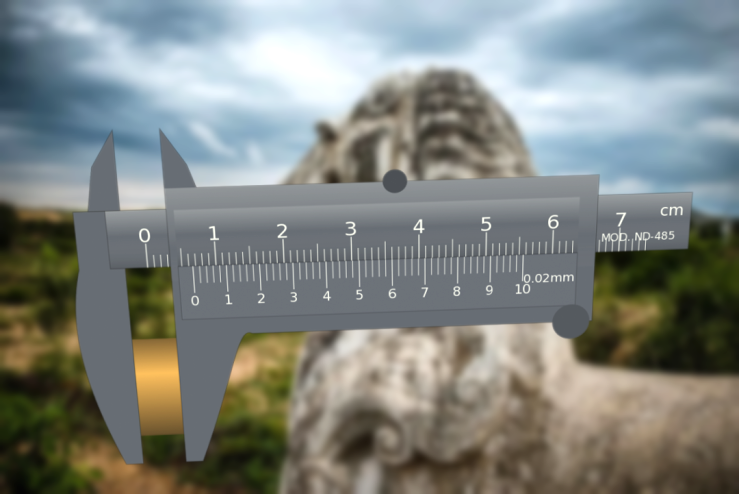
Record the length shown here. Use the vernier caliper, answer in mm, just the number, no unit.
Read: 6.6
